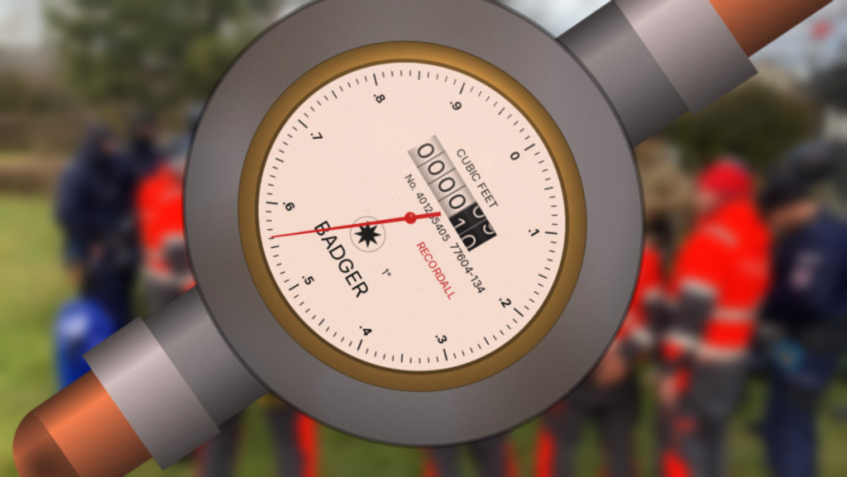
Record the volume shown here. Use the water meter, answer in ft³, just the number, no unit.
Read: 9.56
